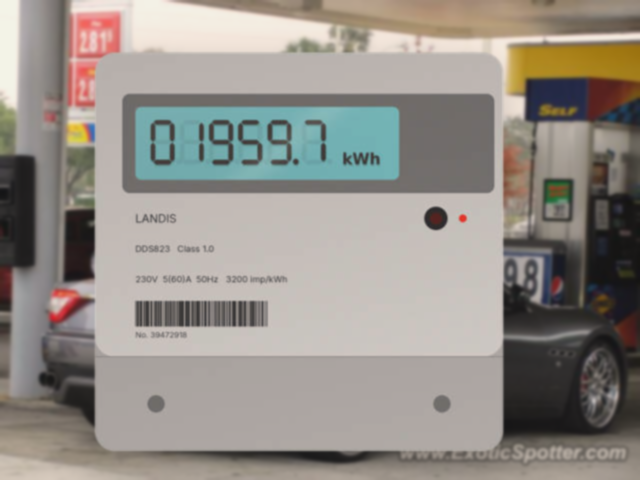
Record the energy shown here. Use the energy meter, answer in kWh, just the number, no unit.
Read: 1959.7
